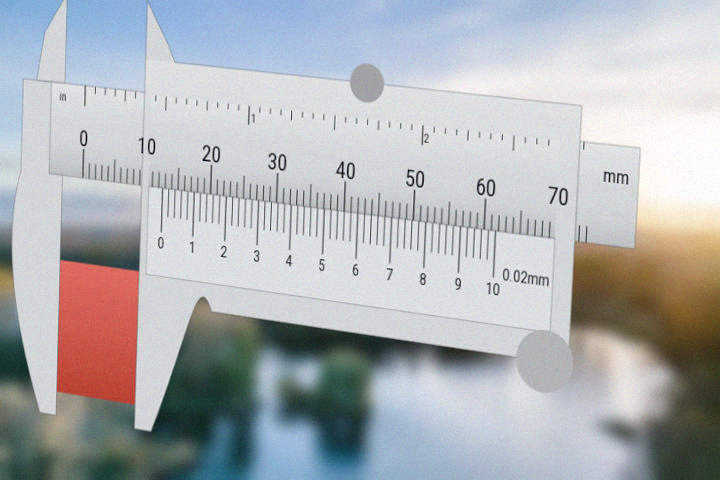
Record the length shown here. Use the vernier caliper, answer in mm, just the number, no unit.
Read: 12.6
